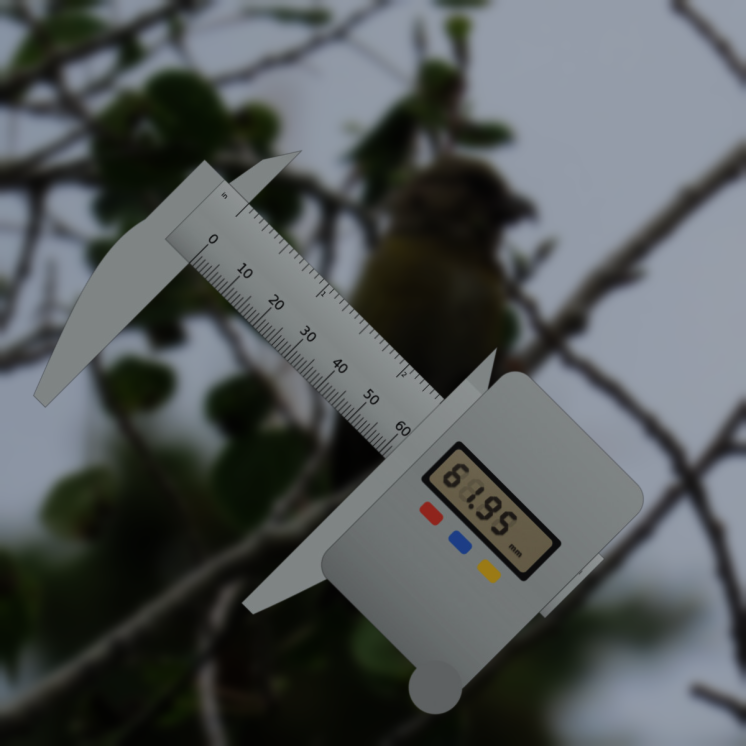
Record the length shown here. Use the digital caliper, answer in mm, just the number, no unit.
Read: 61.95
